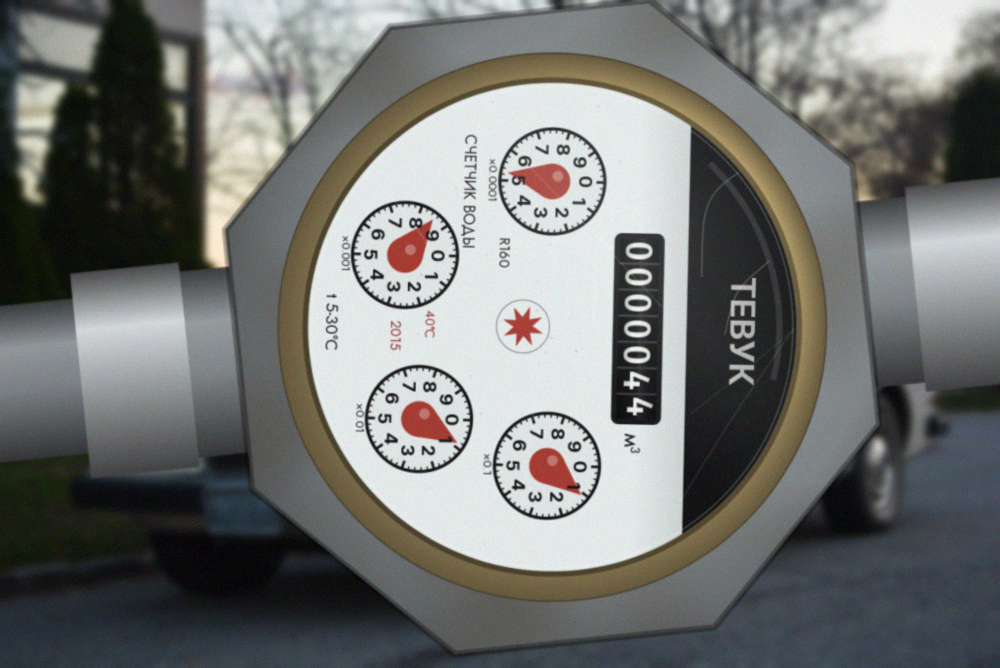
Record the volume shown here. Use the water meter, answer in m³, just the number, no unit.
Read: 44.1085
